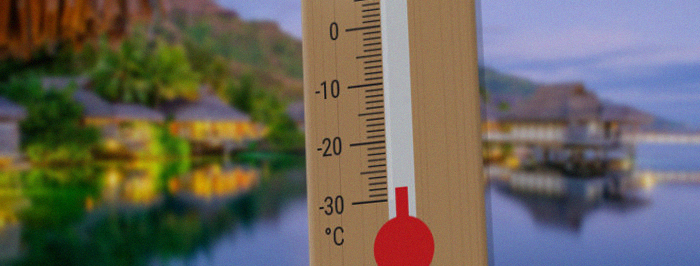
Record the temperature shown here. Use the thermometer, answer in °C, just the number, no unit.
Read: -28
